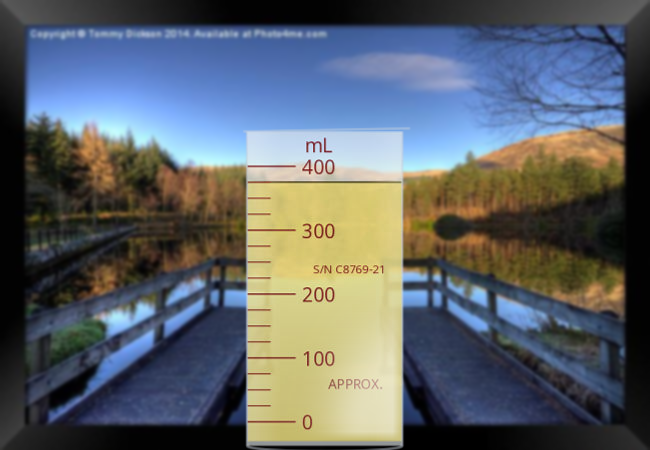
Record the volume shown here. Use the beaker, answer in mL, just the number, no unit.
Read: 375
